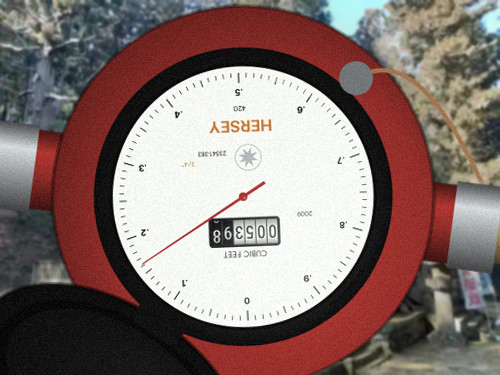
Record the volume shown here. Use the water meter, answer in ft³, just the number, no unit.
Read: 5398.16
